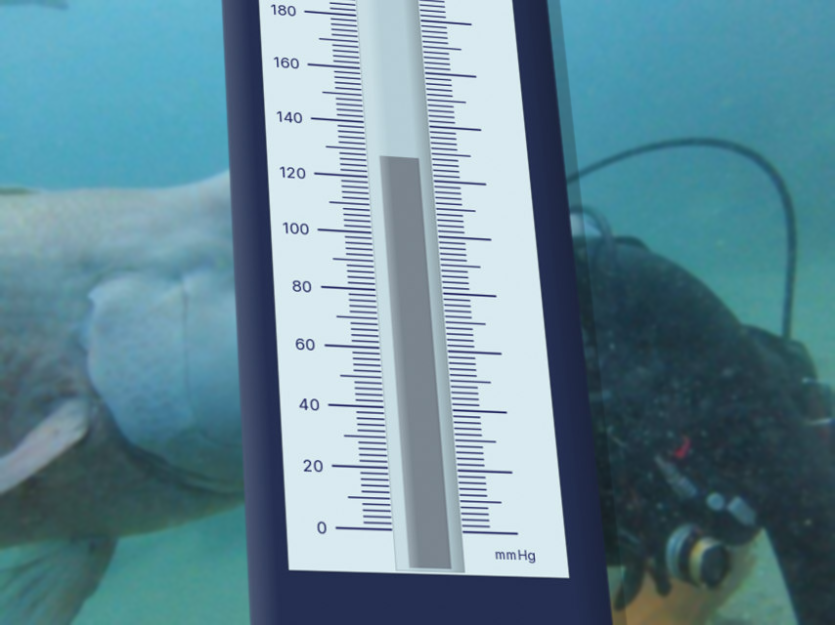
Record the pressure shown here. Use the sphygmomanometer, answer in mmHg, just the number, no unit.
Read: 128
